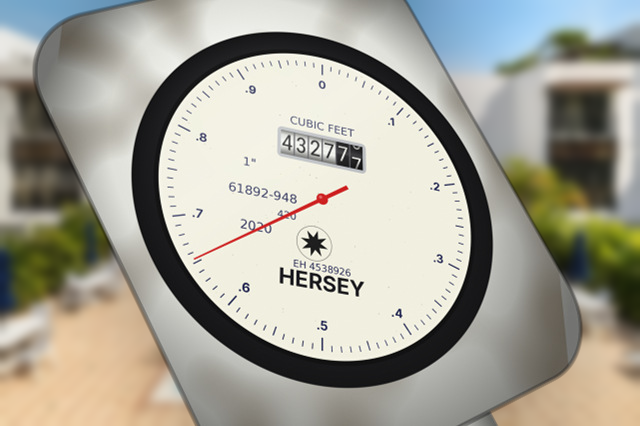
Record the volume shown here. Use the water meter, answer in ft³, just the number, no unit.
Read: 432776.65
